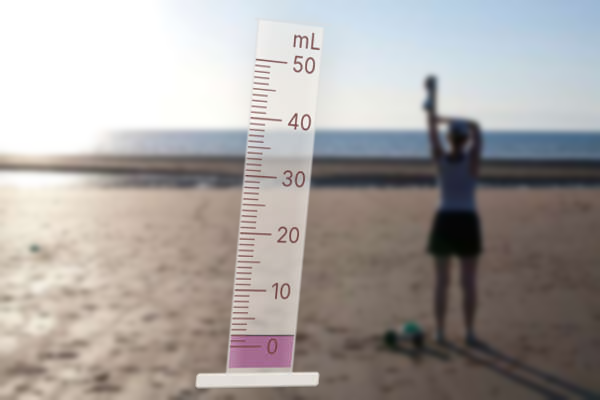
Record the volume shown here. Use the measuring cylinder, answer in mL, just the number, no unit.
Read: 2
